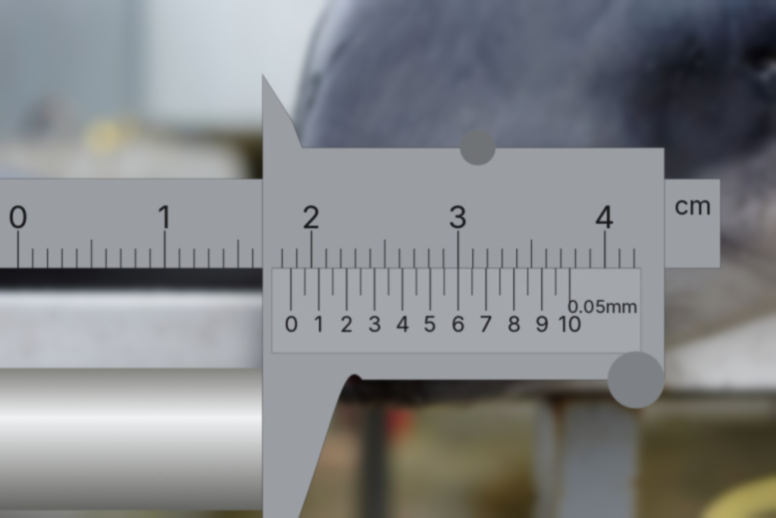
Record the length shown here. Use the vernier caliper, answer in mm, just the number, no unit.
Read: 18.6
